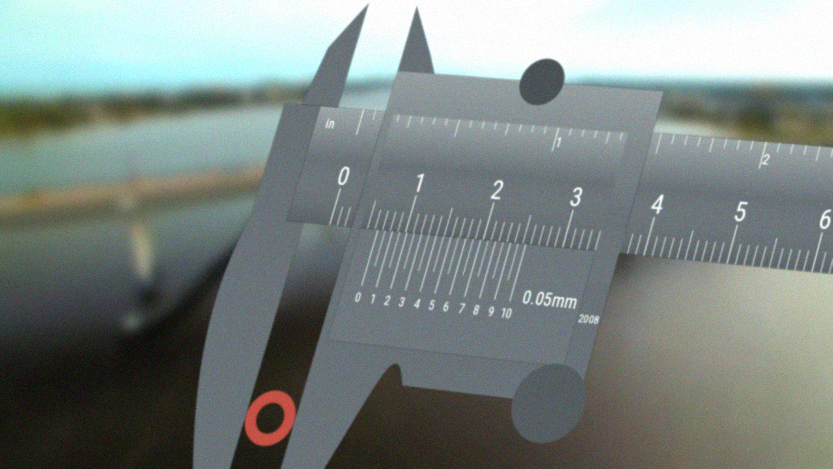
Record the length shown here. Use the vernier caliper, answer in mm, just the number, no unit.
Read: 6.4
